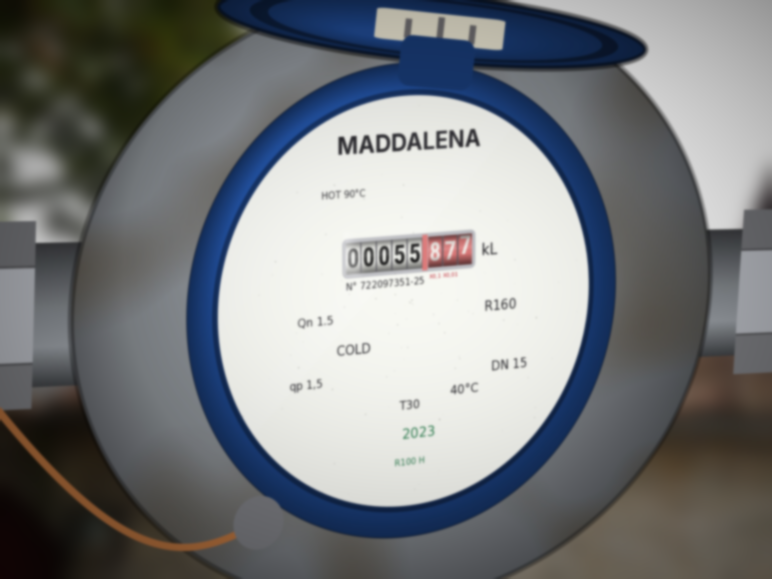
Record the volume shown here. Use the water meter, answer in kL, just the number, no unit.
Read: 55.877
